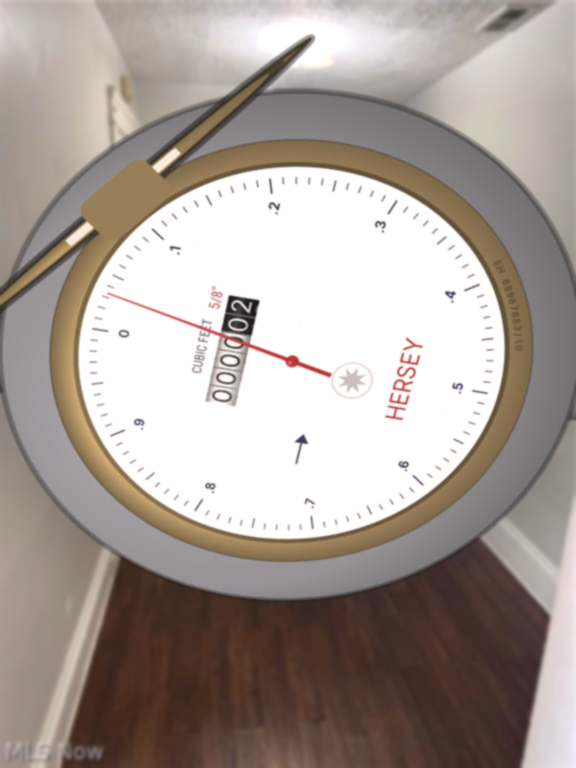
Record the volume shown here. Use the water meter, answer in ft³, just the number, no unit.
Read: 2.03
